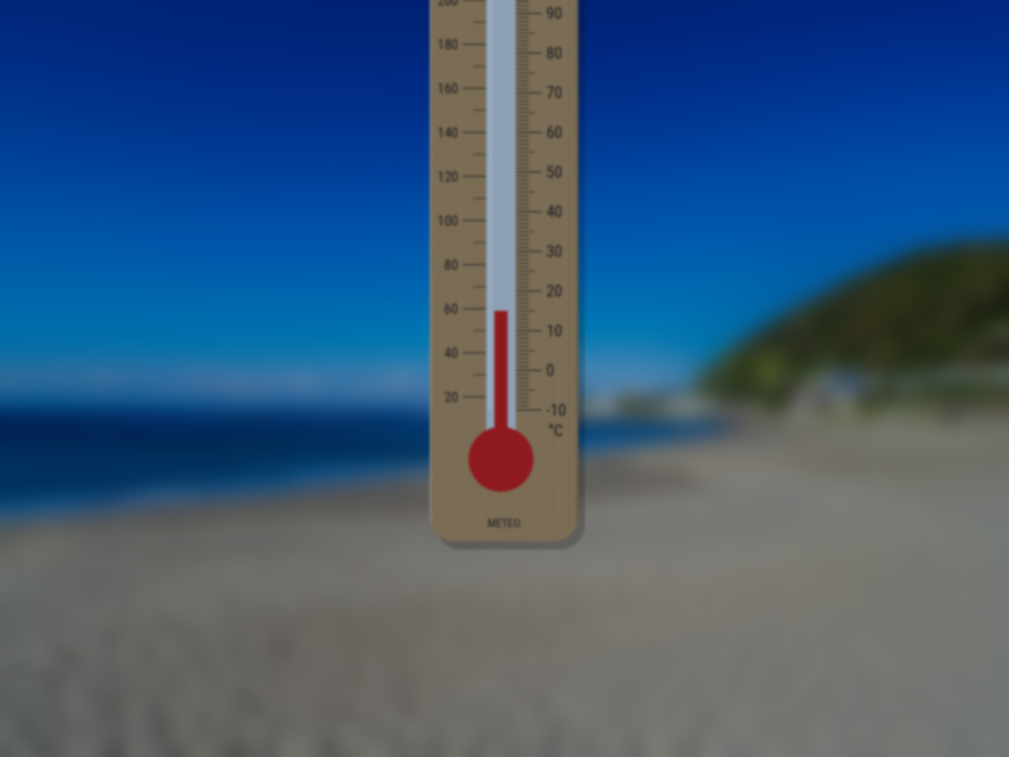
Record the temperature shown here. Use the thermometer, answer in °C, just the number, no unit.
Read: 15
